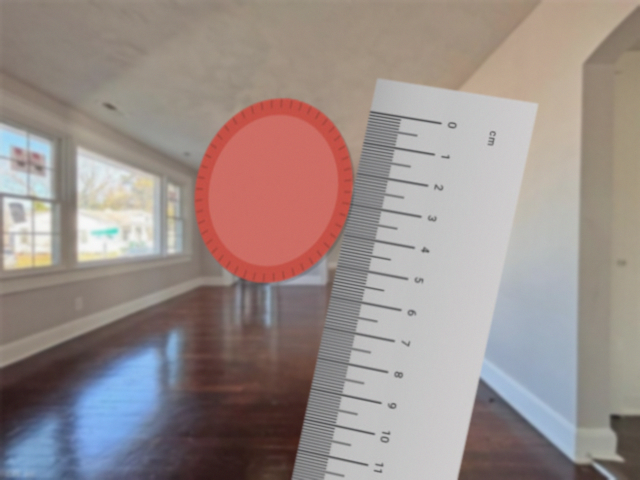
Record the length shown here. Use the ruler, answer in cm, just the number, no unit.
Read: 6
